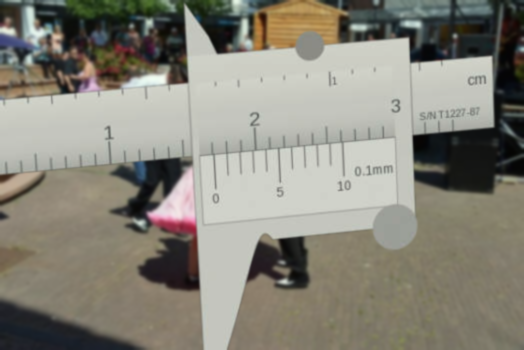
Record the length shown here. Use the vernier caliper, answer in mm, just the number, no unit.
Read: 17.1
